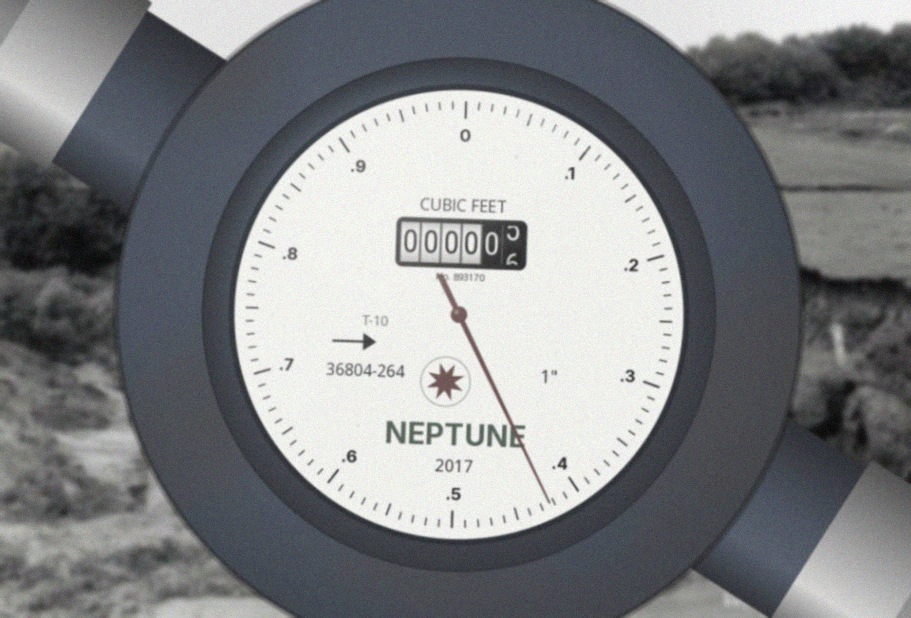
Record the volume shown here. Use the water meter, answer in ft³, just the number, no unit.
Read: 5.42
